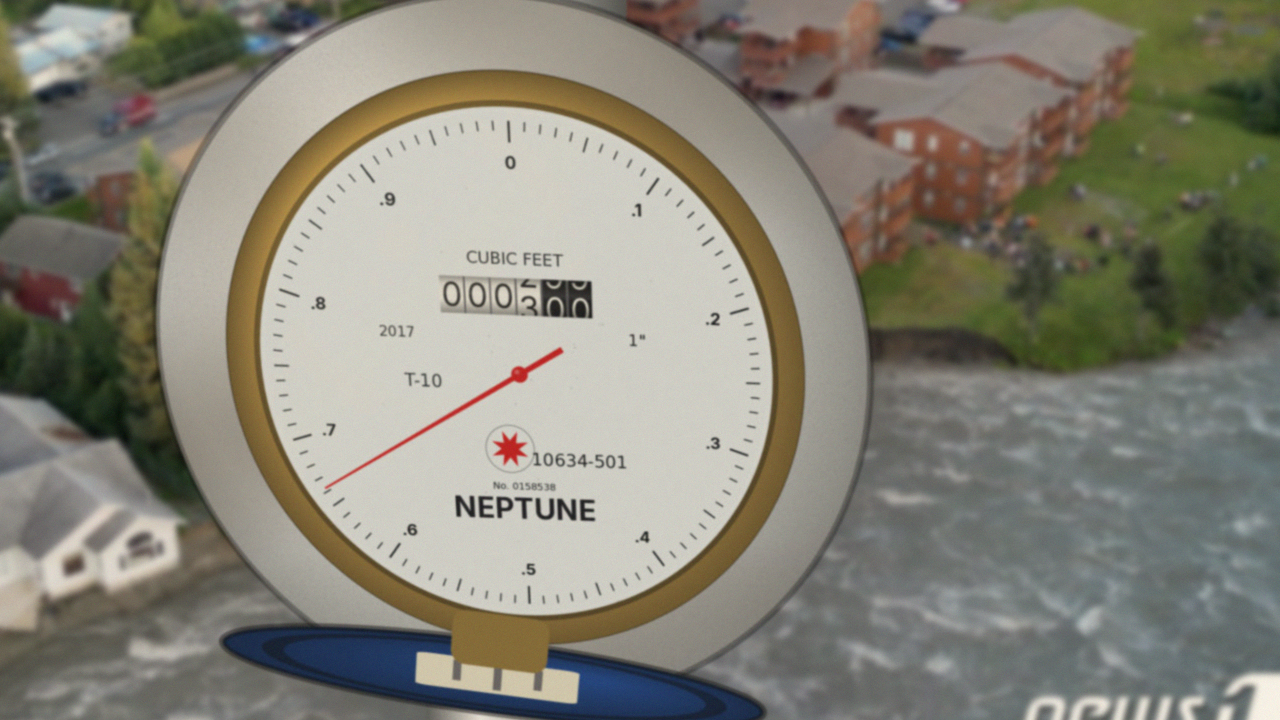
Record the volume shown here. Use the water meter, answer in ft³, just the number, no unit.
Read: 299.66
